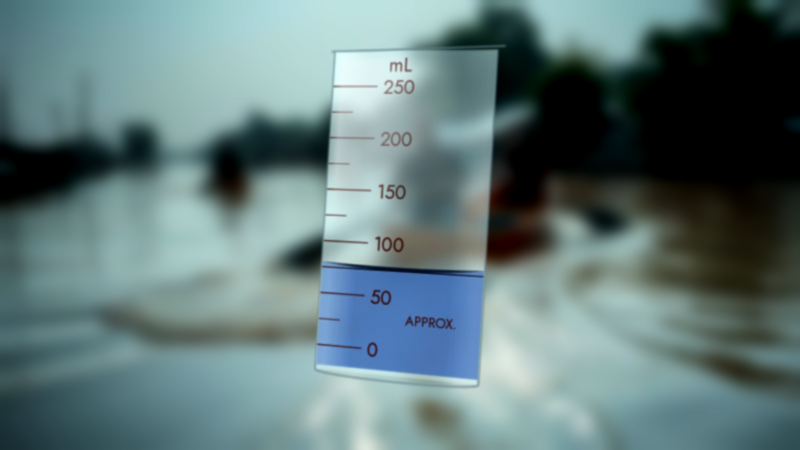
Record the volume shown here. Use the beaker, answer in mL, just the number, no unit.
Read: 75
